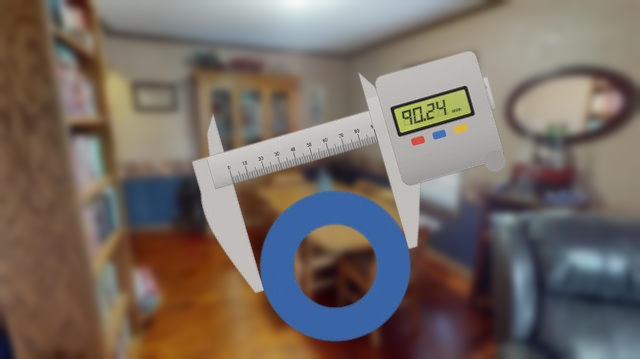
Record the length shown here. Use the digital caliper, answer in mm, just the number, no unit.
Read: 90.24
